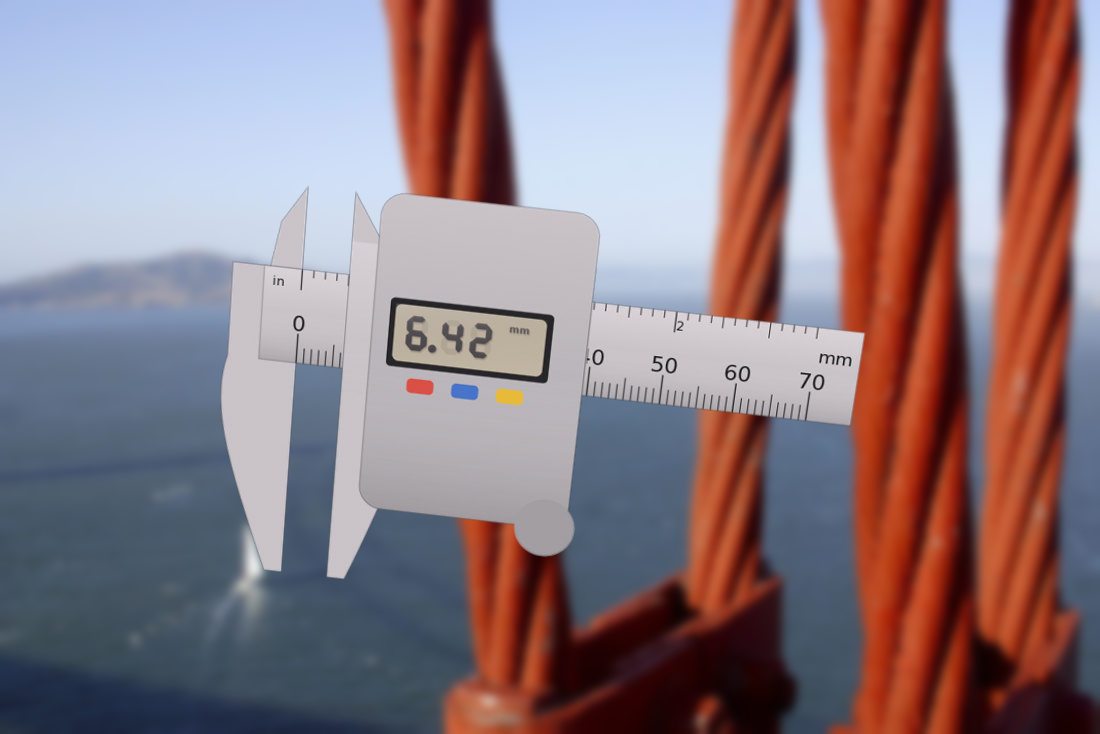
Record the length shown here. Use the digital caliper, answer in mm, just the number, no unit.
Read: 6.42
